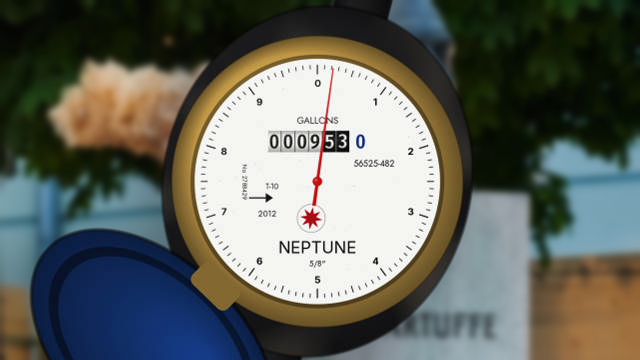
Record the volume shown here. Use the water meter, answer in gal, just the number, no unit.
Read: 9530.2
